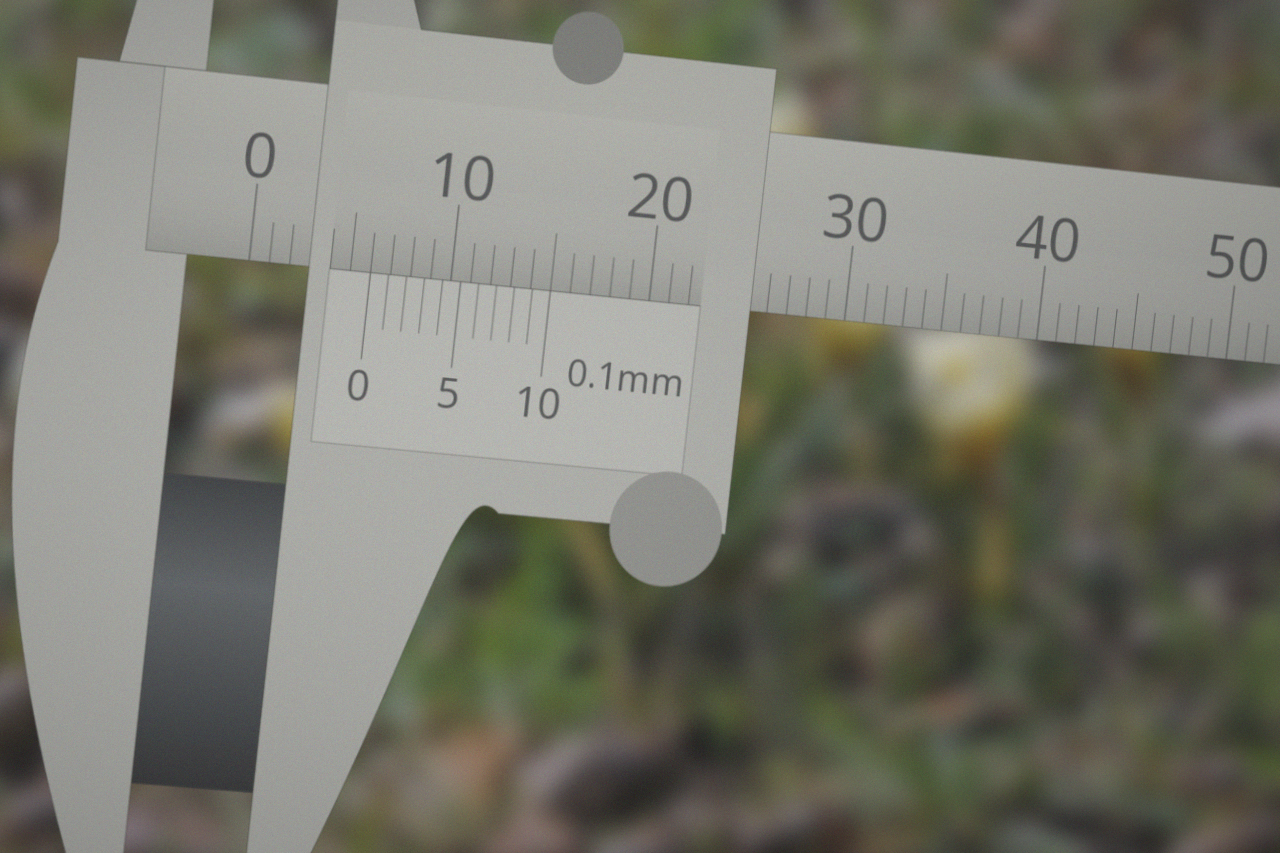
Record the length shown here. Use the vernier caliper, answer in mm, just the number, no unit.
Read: 6.0
